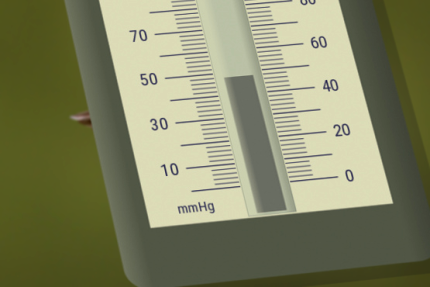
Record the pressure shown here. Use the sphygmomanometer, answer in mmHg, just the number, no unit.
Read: 48
